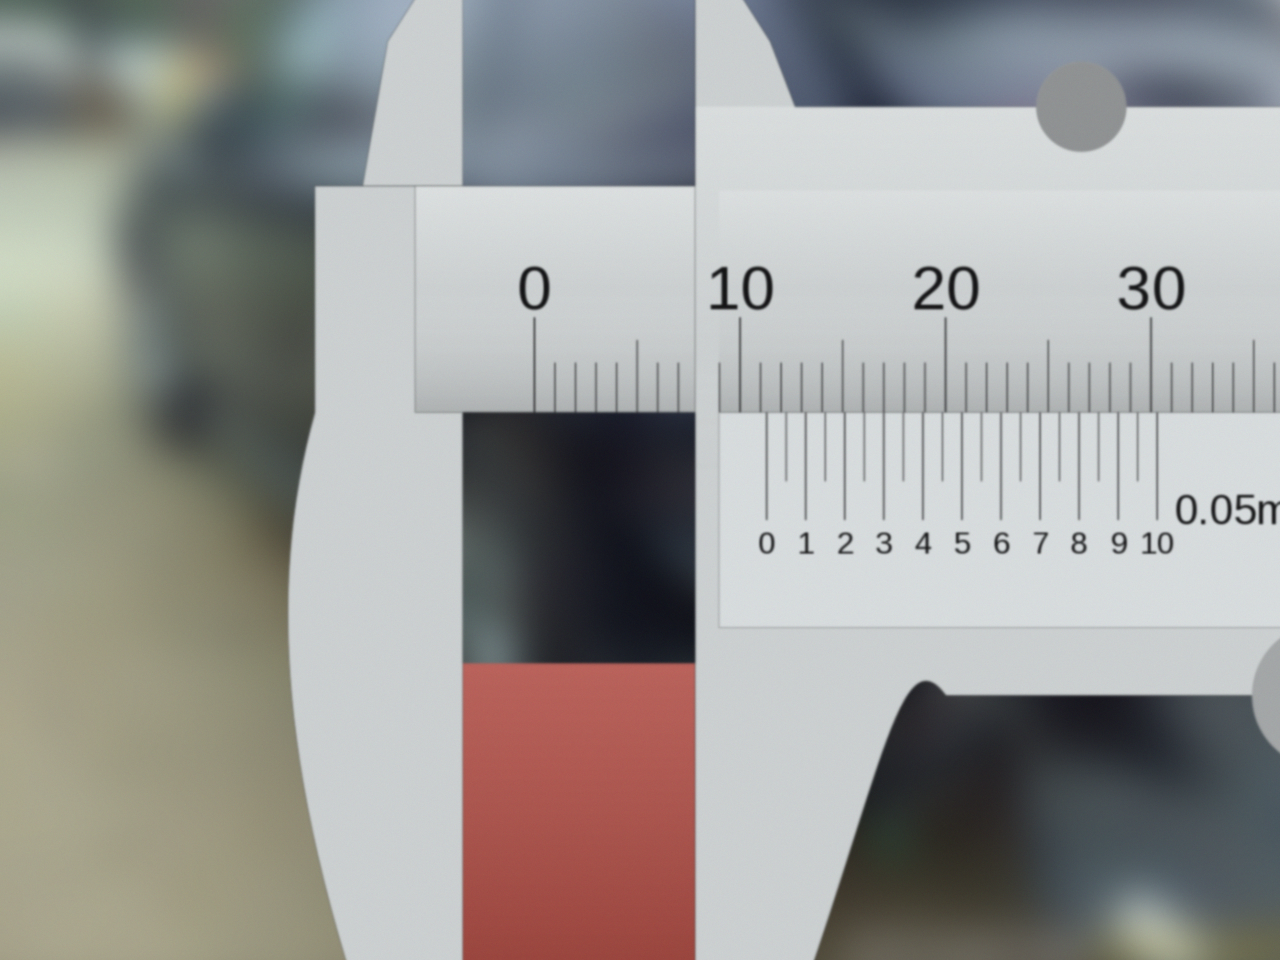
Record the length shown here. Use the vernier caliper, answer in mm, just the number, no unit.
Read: 11.3
